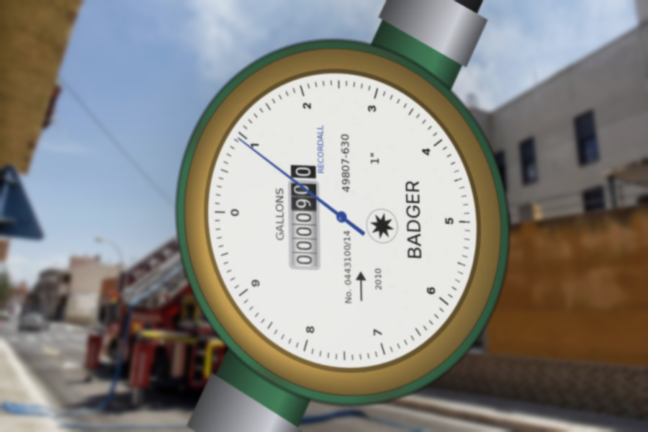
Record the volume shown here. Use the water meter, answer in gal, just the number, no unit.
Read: 900.9
